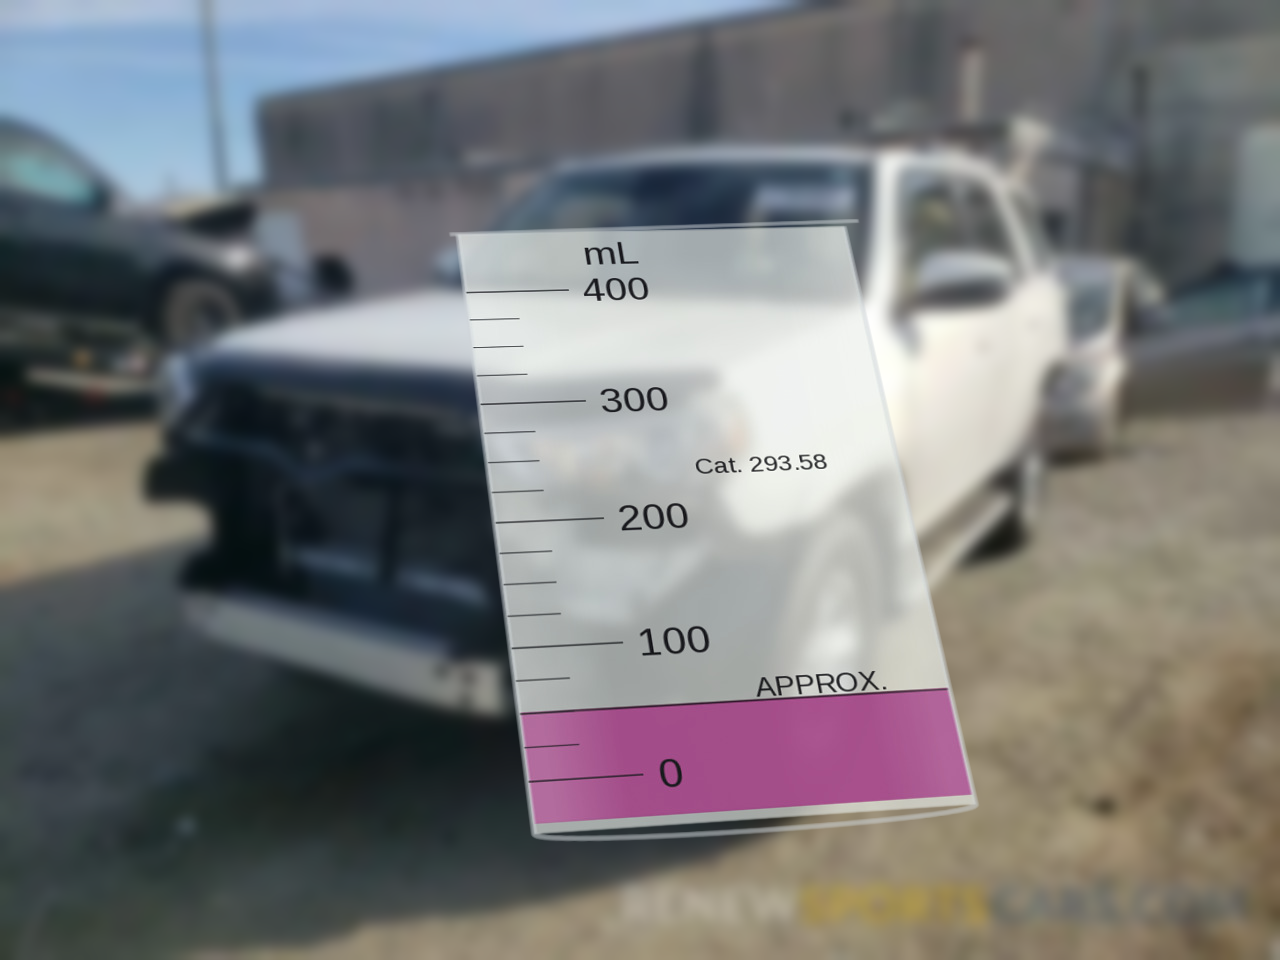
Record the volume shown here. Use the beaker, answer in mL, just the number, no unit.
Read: 50
